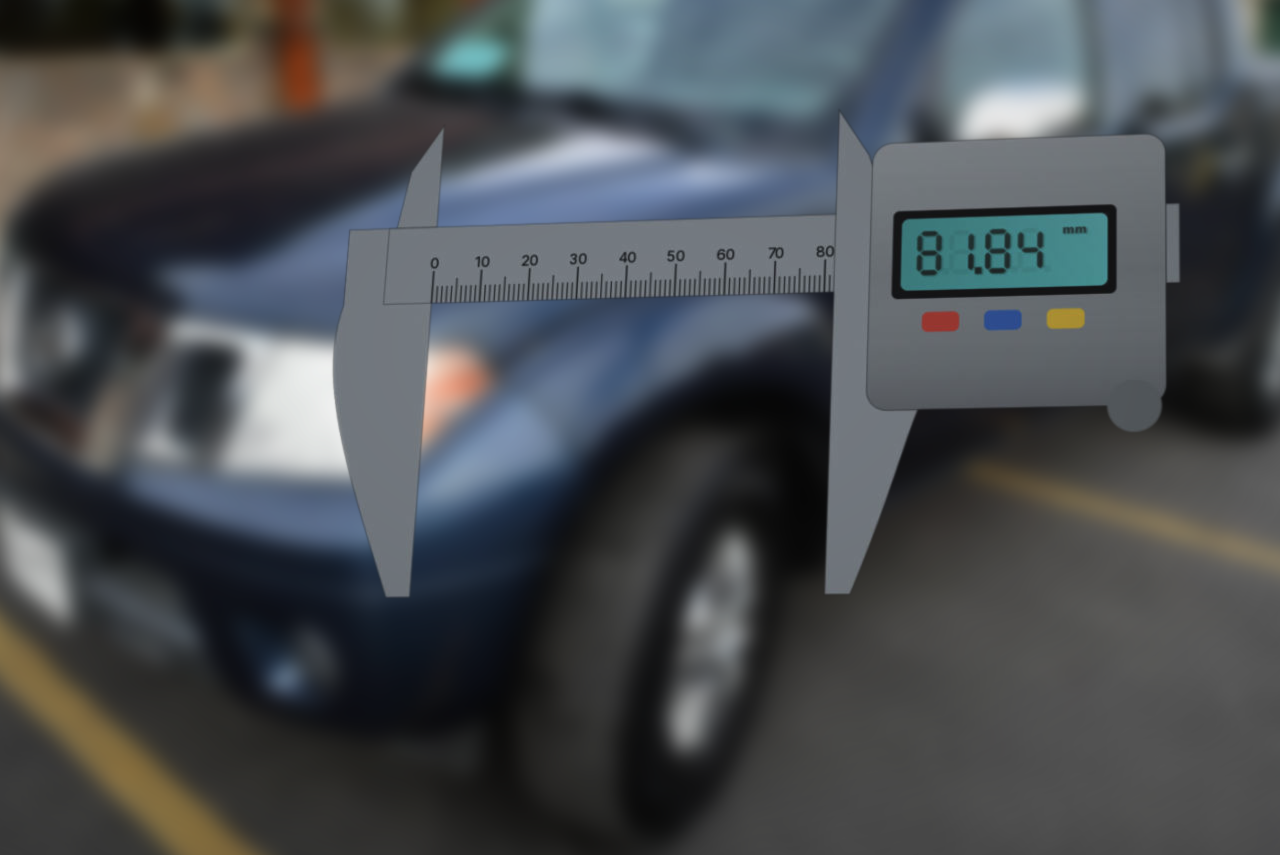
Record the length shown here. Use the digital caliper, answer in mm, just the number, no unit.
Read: 81.84
